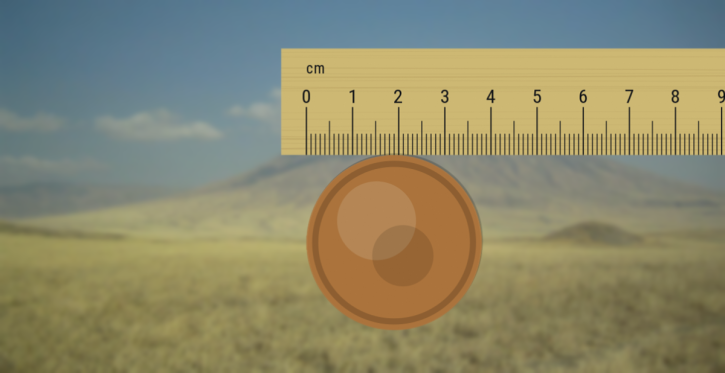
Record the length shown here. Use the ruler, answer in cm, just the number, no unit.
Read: 3.8
